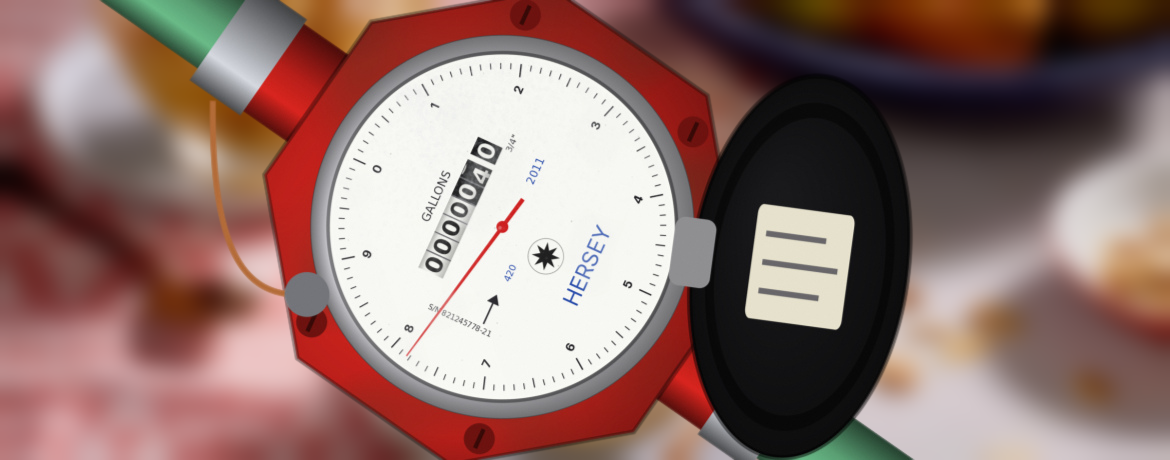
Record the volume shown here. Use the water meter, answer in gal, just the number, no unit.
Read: 37.8
